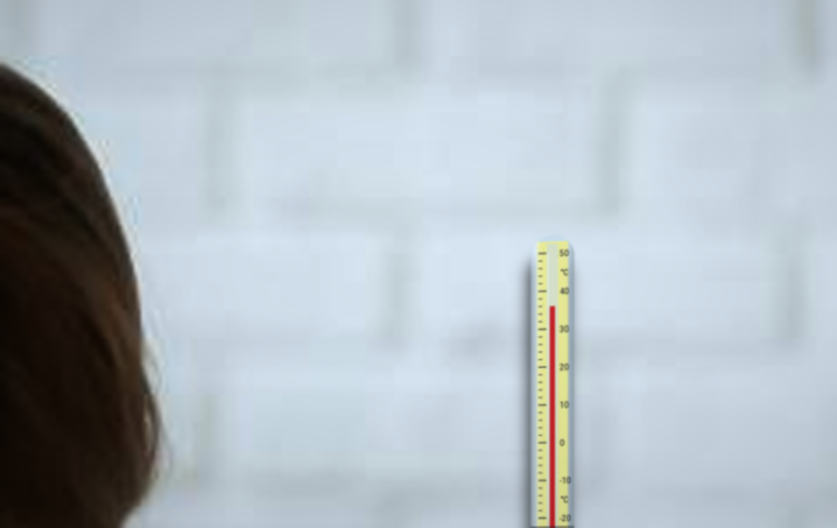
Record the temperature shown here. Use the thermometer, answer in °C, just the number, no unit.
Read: 36
